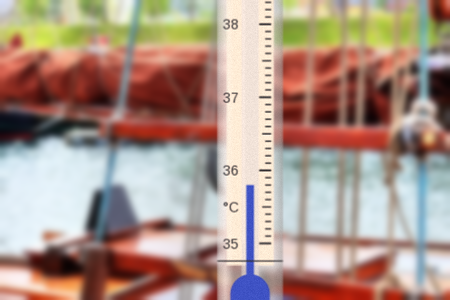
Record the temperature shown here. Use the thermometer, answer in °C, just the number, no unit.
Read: 35.8
